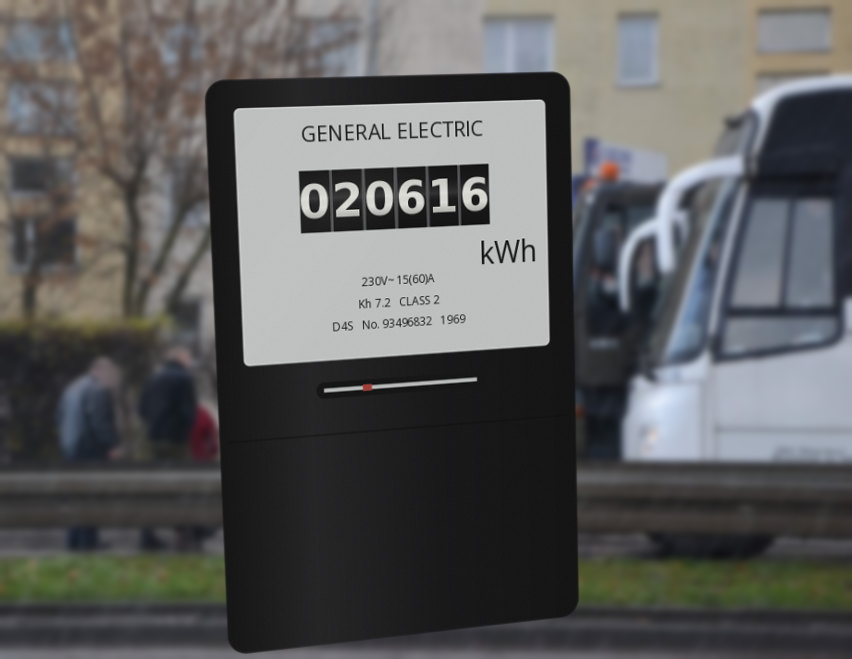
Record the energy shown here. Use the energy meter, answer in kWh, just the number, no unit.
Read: 20616
